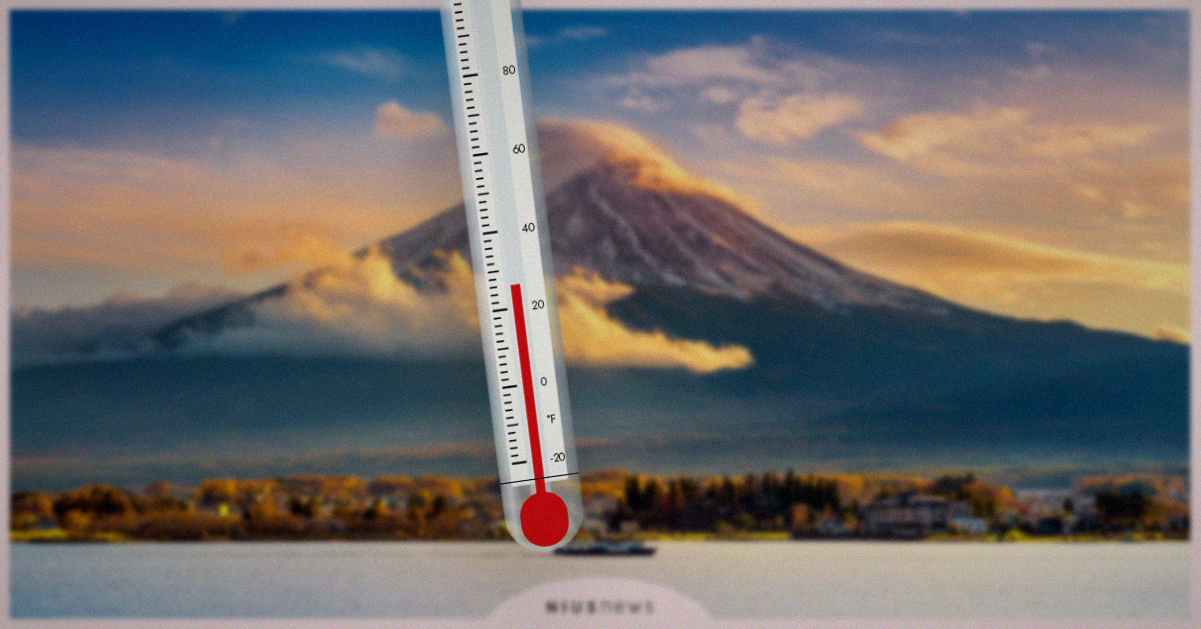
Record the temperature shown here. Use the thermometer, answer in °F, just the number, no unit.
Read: 26
